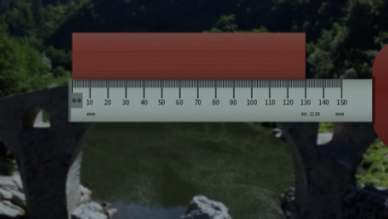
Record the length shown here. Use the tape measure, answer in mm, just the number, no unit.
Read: 130
